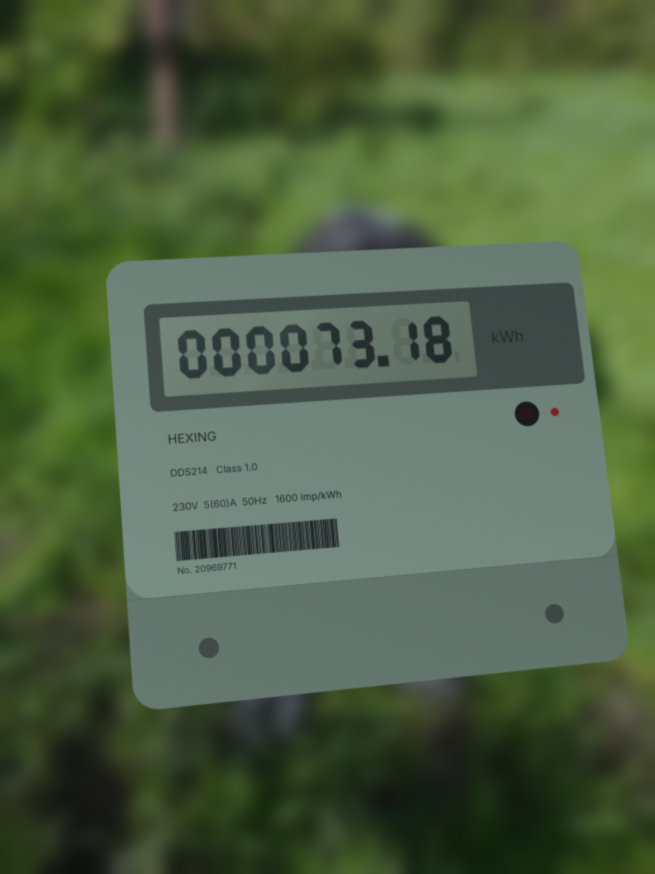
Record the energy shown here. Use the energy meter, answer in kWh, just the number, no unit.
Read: 73.18
